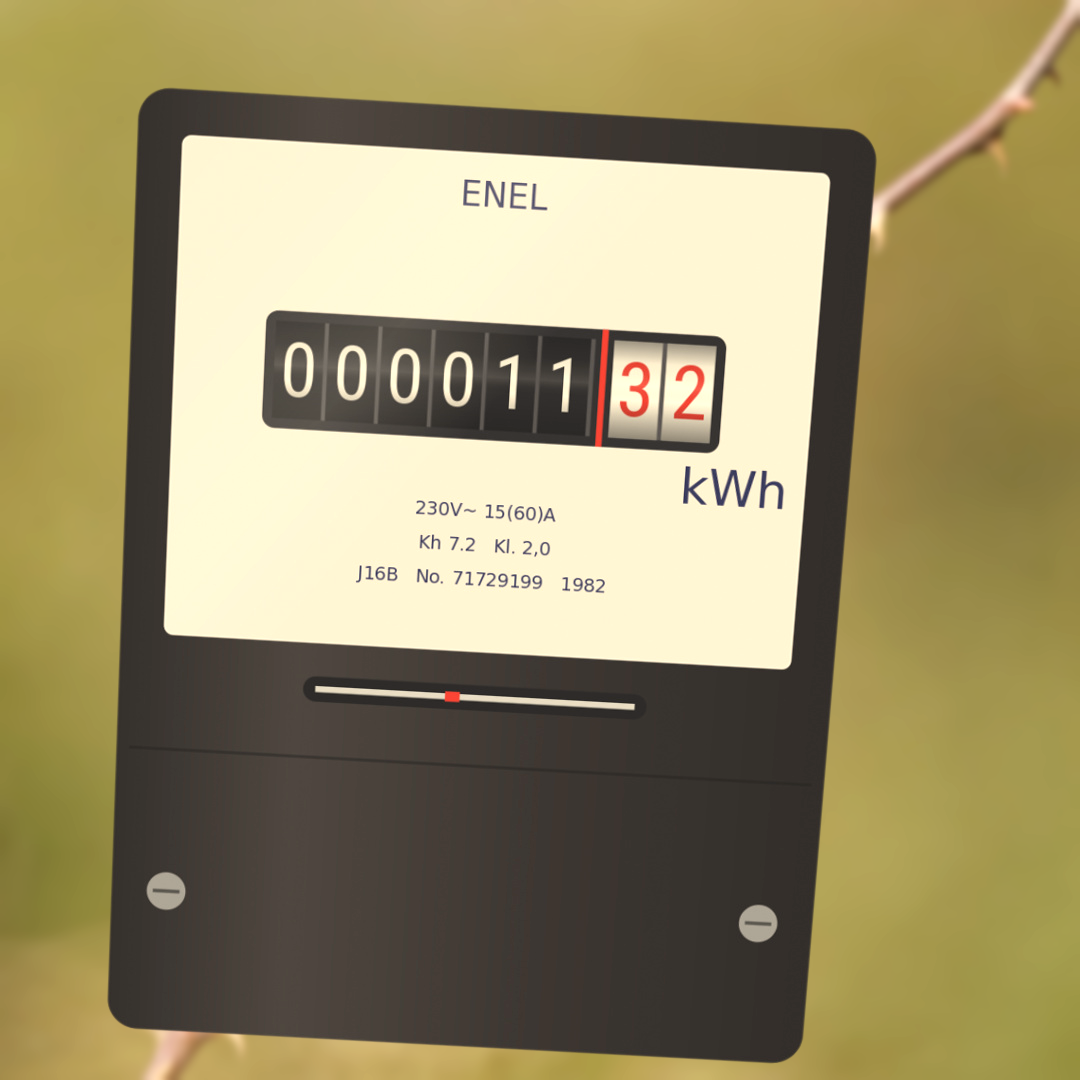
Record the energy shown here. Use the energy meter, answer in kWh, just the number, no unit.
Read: 11.32
